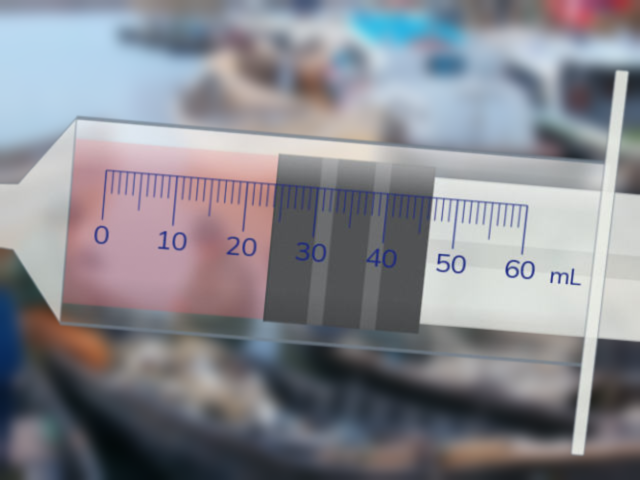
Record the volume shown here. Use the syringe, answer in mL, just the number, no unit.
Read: 24
